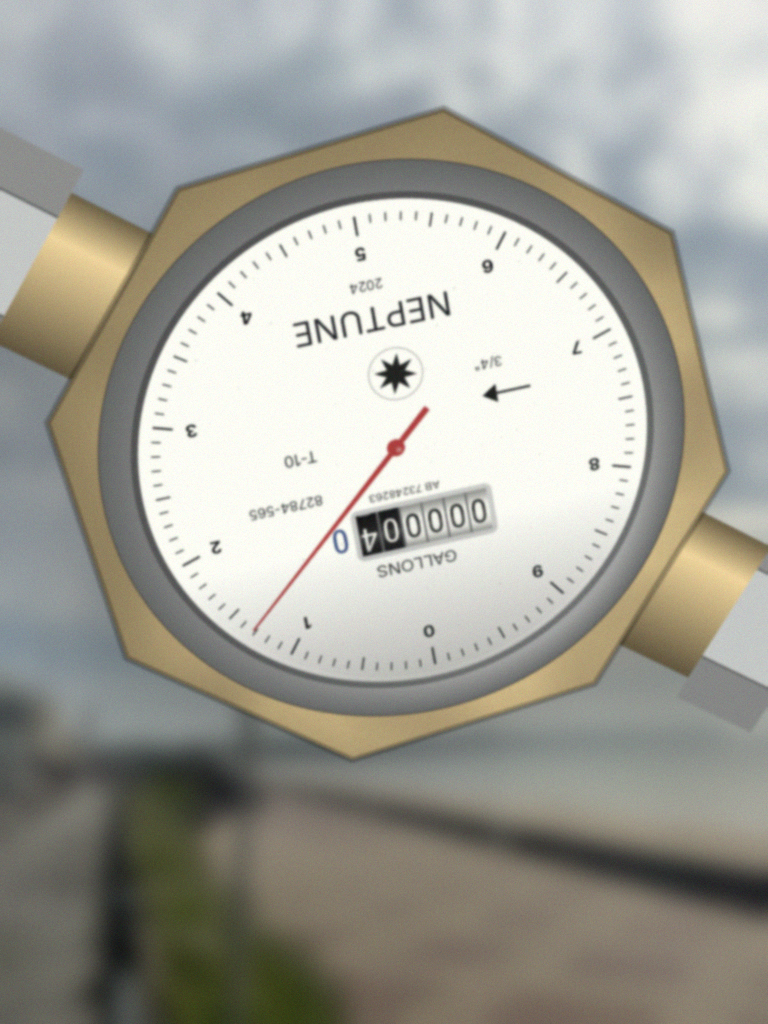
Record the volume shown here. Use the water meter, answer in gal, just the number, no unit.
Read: 41.3
